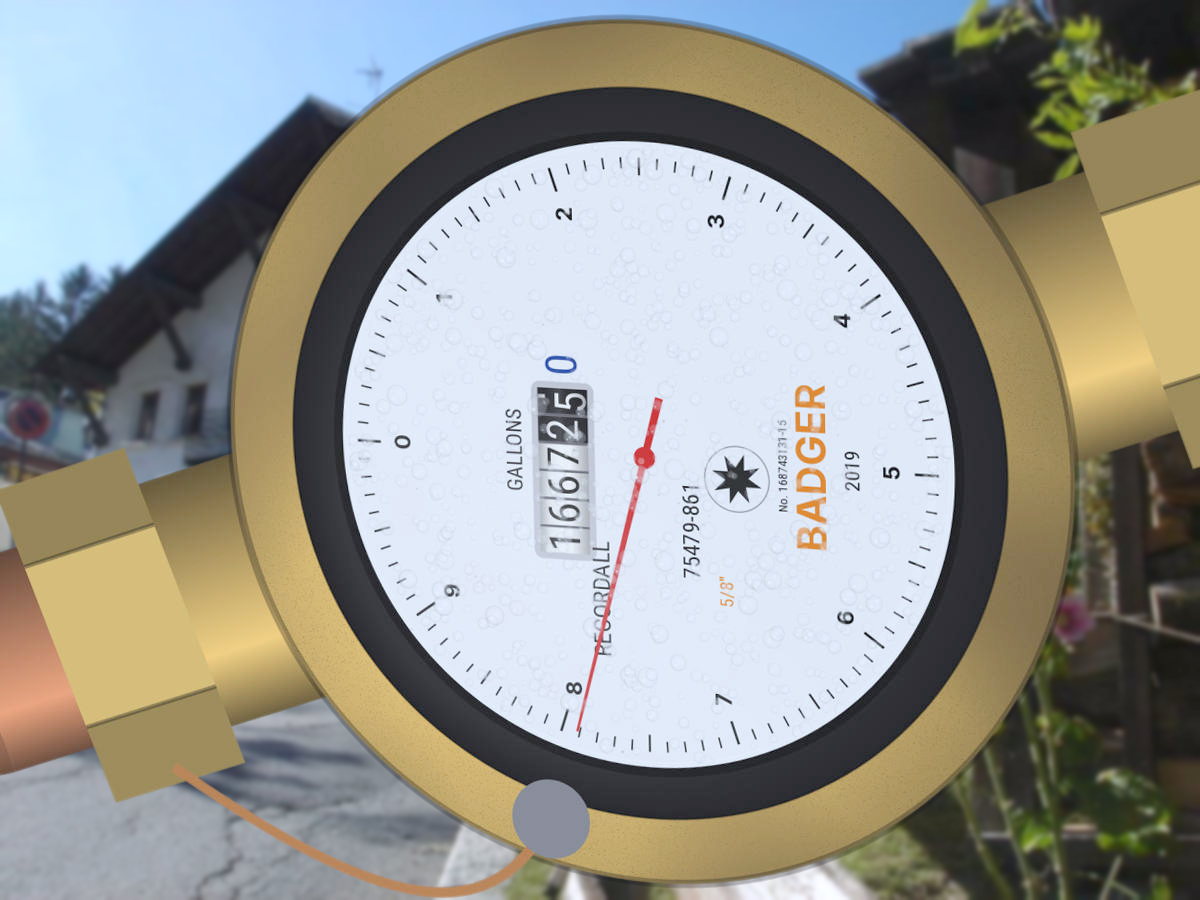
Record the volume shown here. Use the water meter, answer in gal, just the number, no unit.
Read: 1667247.9
